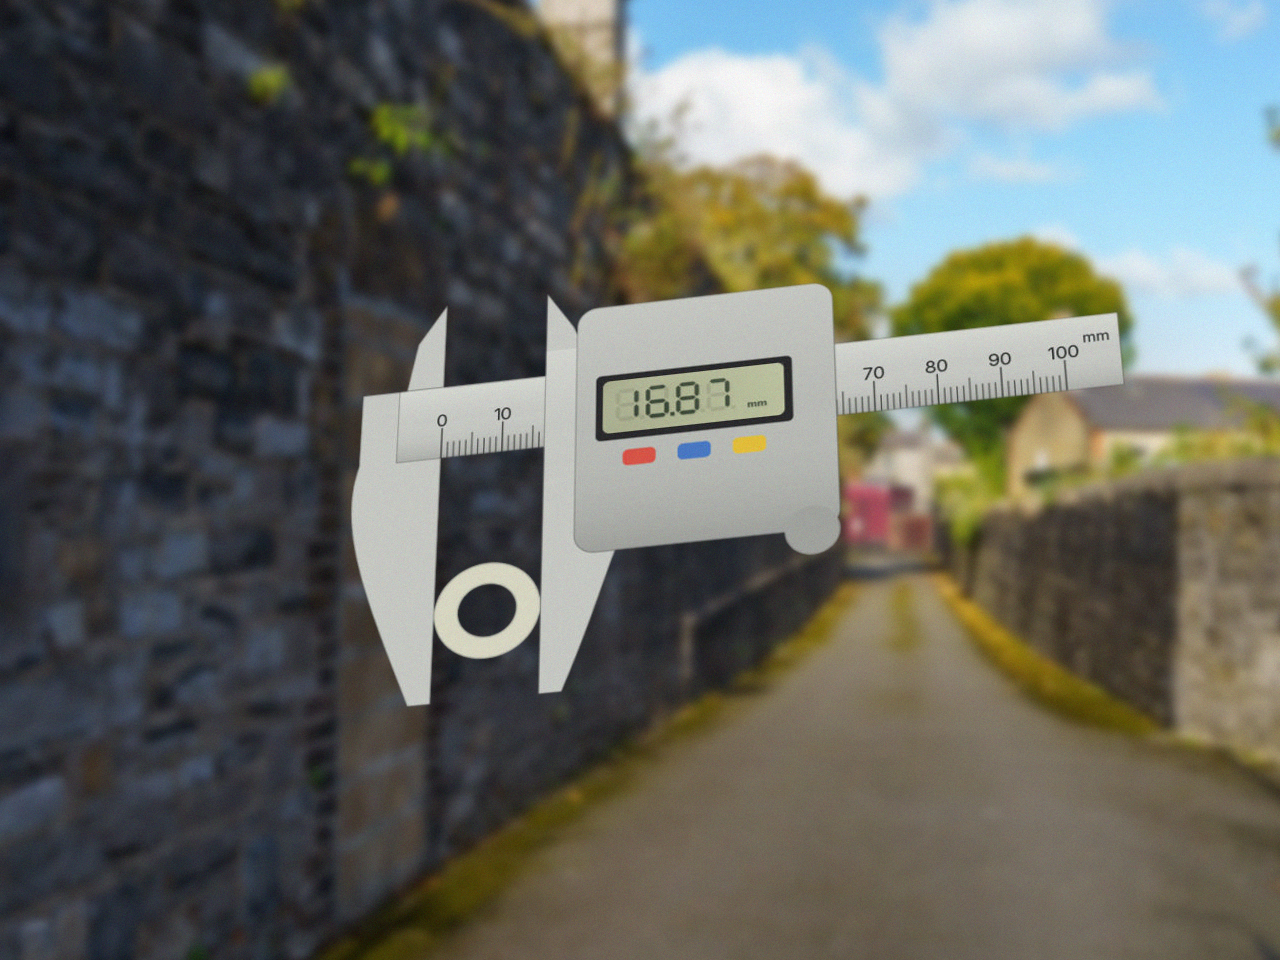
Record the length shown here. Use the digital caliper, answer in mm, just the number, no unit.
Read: 16.87
